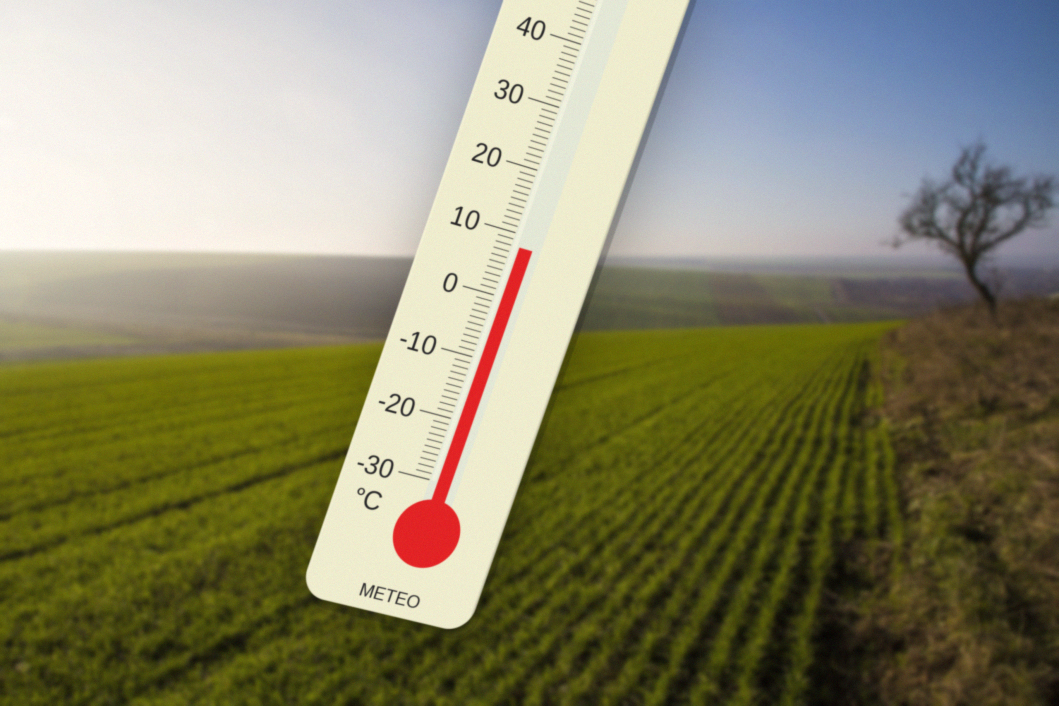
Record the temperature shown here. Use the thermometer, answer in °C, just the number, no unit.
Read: 8
